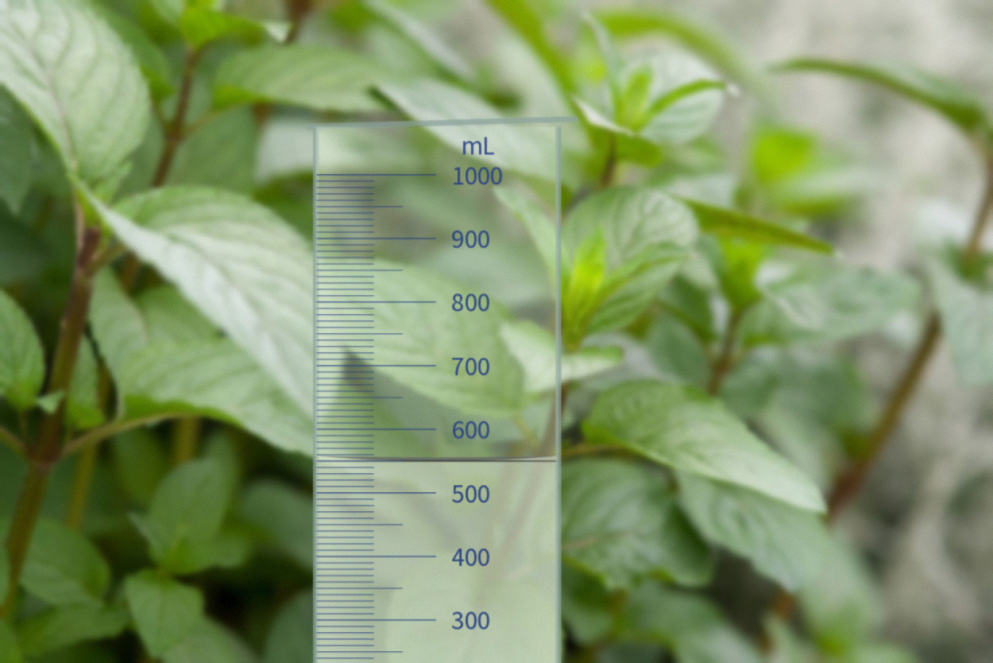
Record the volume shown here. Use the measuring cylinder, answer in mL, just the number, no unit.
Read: 550
